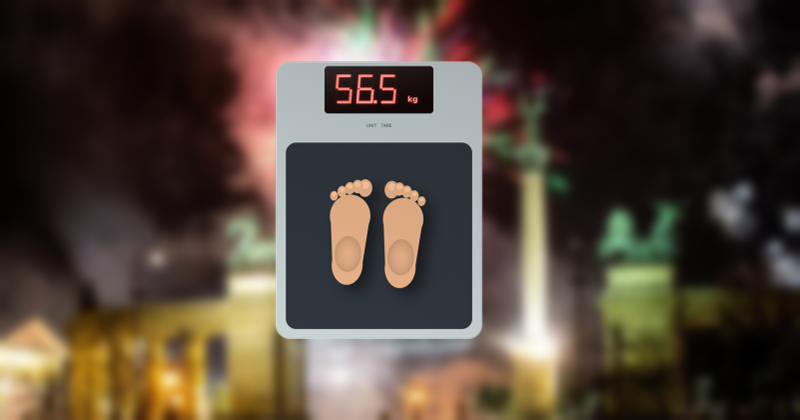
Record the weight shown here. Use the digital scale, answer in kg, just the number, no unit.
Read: 56.5
